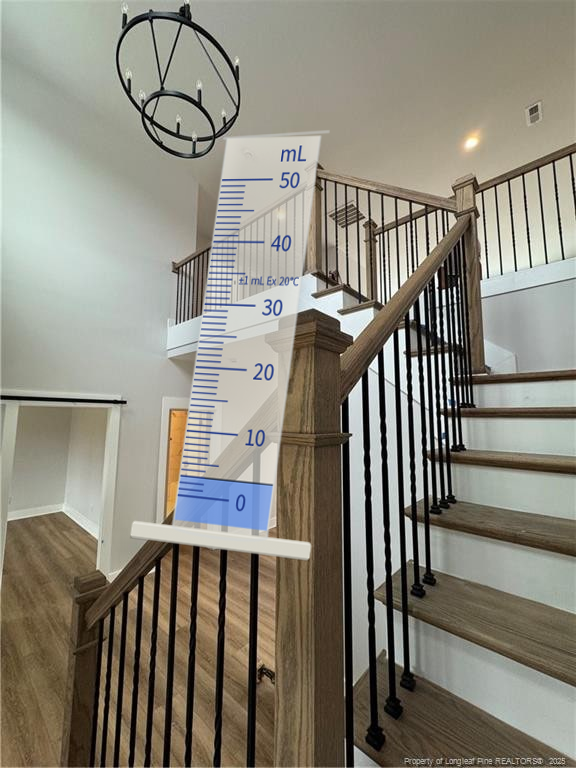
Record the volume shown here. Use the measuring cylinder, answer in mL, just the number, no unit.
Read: 3
